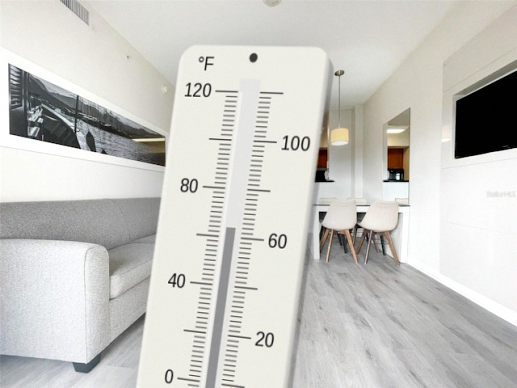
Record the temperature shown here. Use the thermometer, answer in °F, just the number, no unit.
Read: 64
